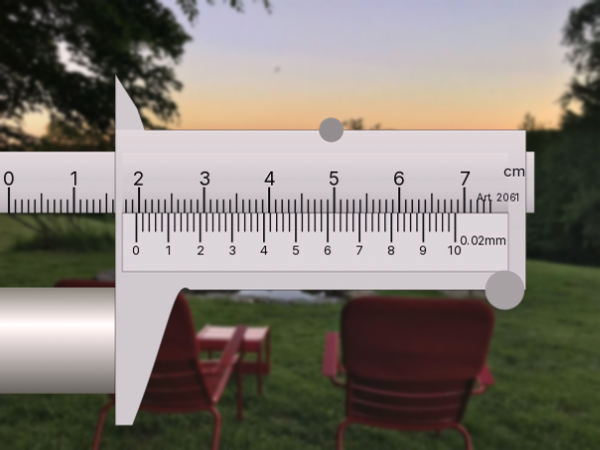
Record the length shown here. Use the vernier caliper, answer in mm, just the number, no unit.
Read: 19.6
